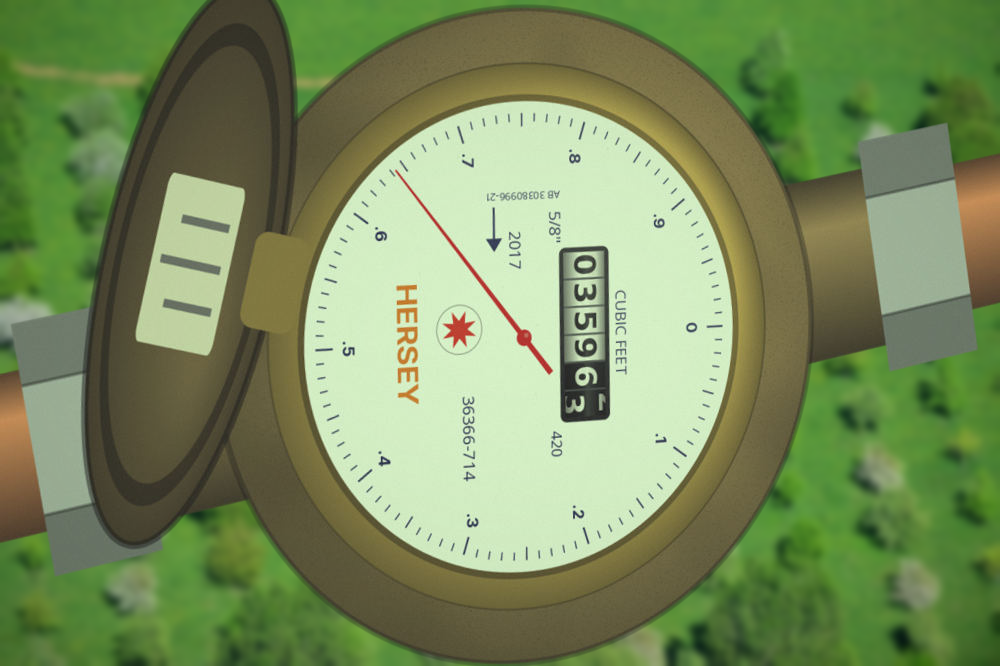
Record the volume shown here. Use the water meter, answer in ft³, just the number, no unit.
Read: 35962.64
